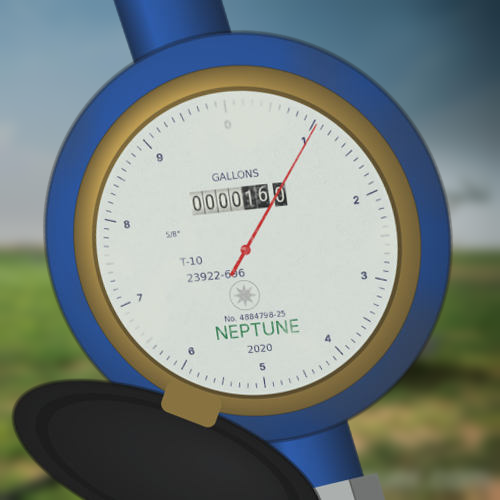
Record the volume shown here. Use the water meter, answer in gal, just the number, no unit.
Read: 161.0
